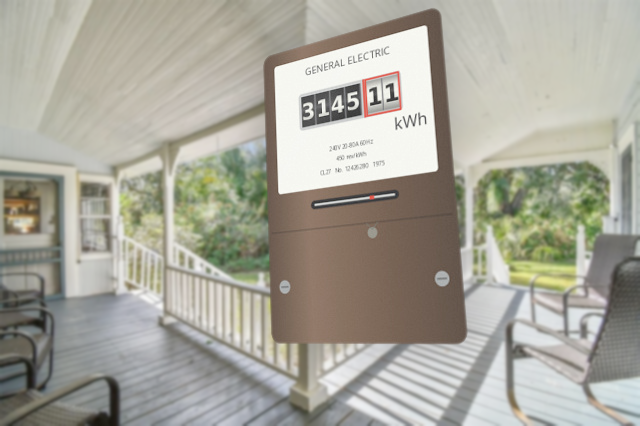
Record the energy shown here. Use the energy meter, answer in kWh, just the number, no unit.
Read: 3145.11
